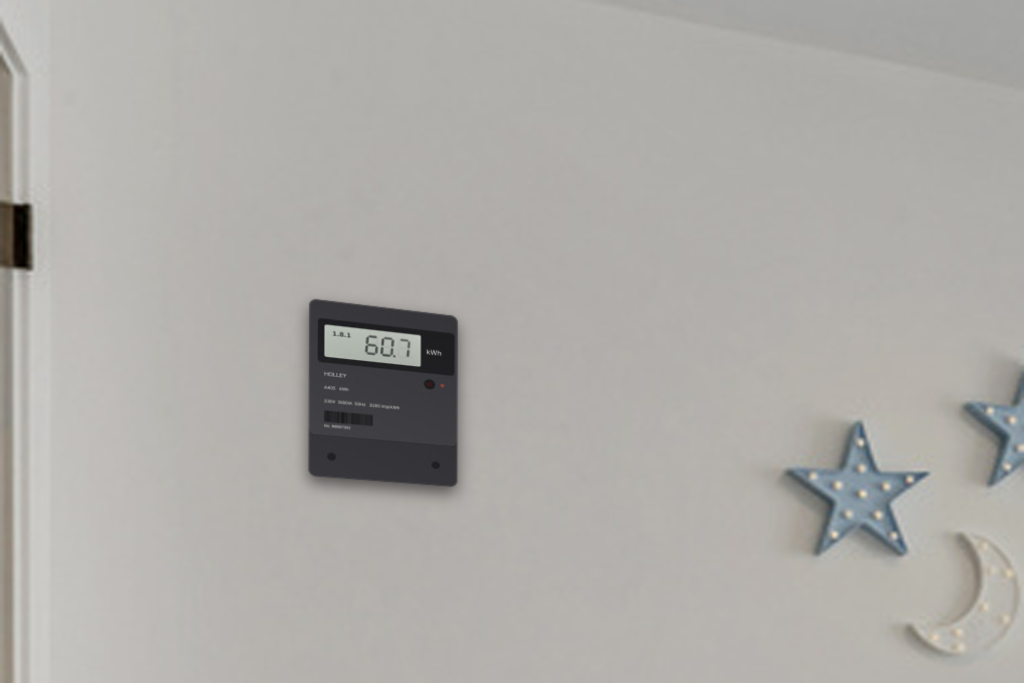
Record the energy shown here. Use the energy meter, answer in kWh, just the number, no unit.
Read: 60.7
